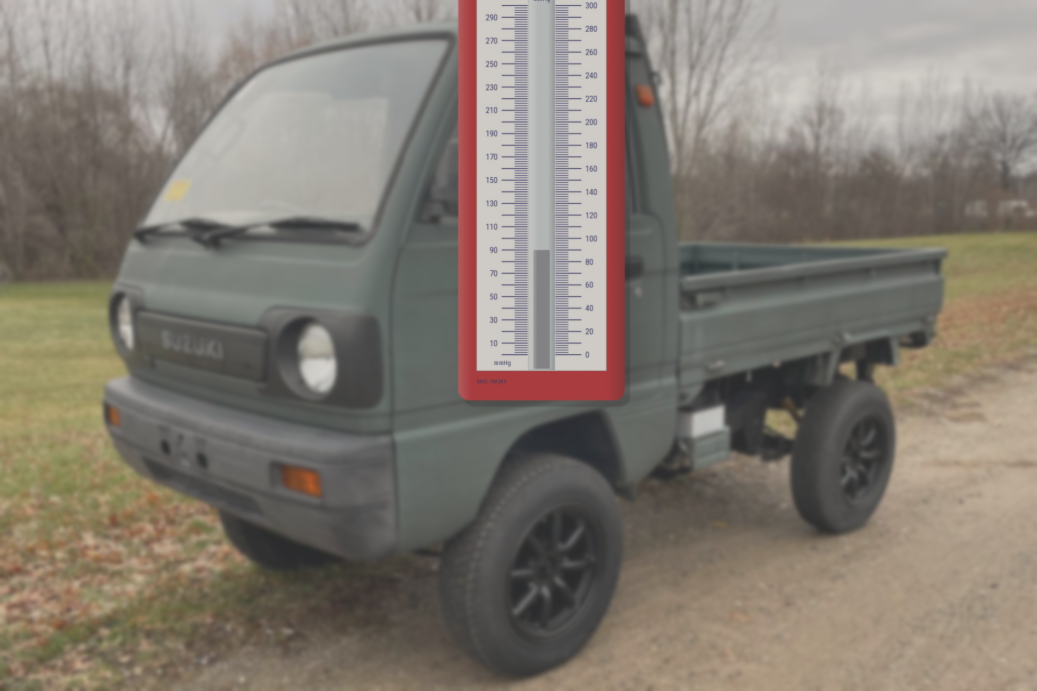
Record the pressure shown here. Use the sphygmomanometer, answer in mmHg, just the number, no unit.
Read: 90
